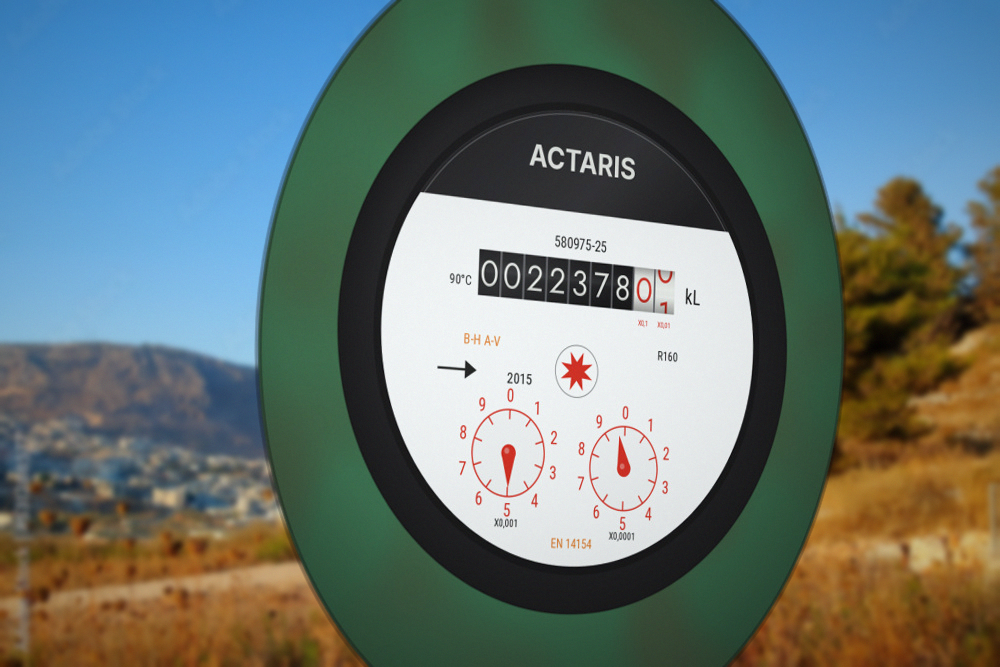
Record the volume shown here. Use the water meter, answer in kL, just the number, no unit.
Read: 22378.0049
